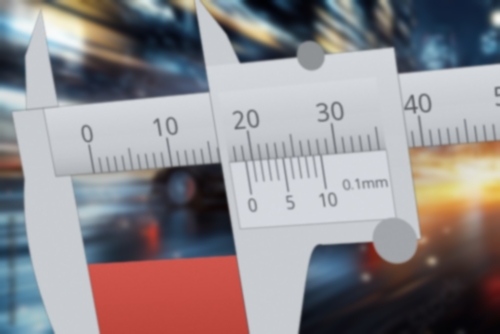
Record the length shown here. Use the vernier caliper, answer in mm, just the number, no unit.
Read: 19.2
